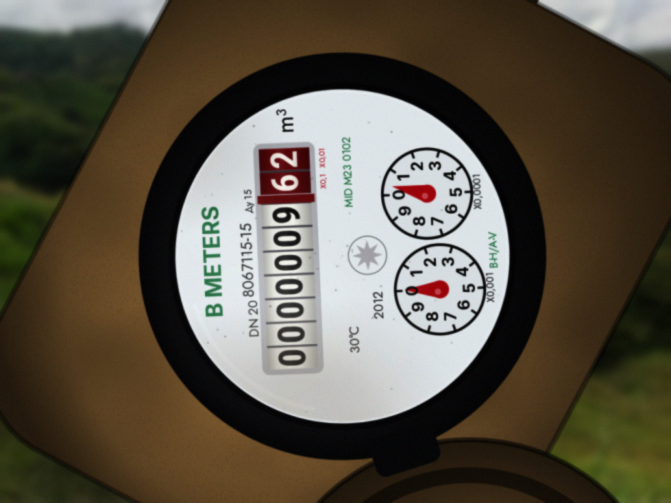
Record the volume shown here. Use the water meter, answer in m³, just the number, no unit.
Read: 9.6200
